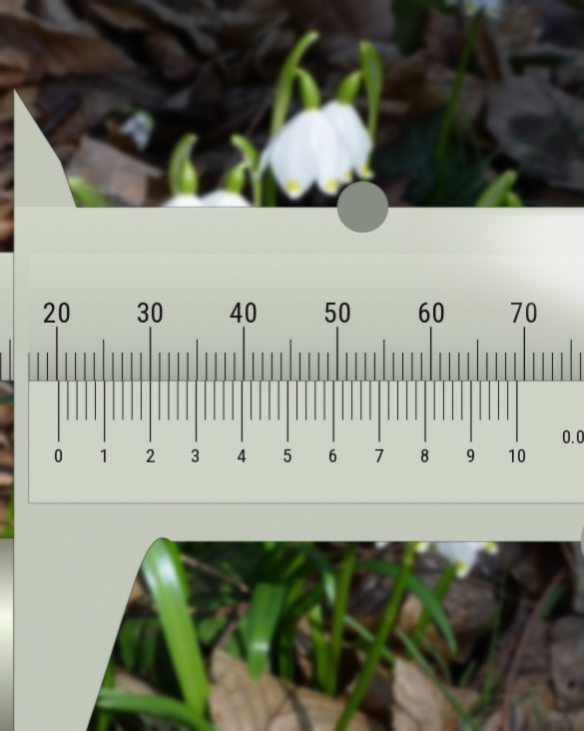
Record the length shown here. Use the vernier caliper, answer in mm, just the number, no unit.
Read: 20.2
